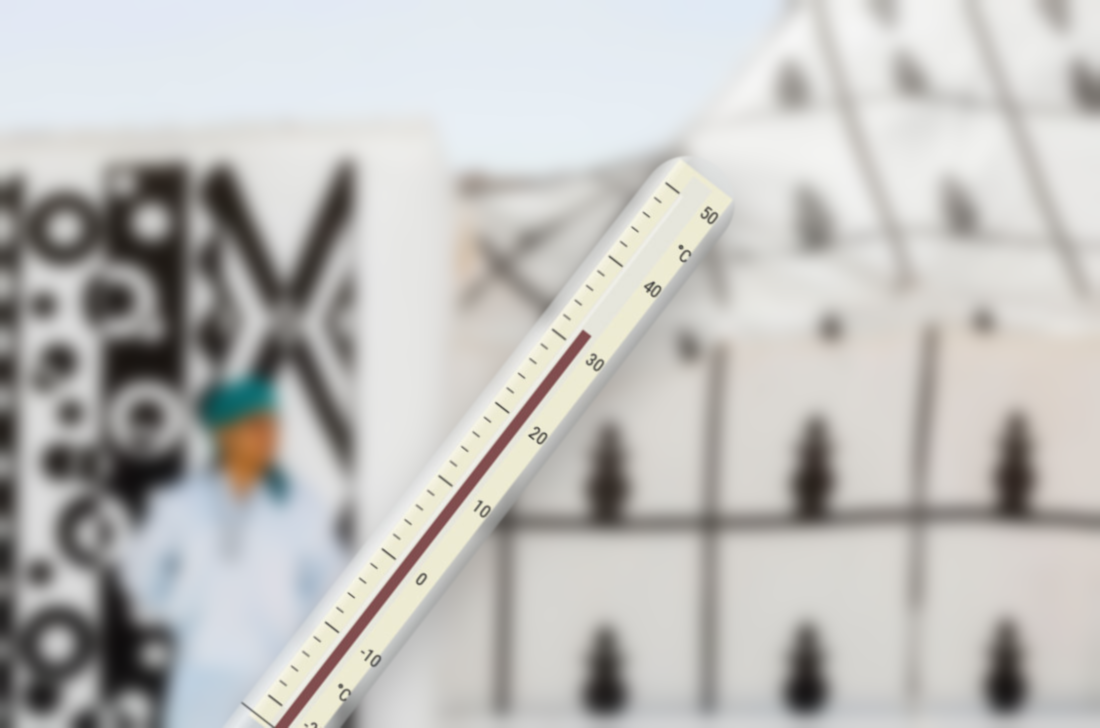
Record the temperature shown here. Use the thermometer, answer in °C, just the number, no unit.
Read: 32
